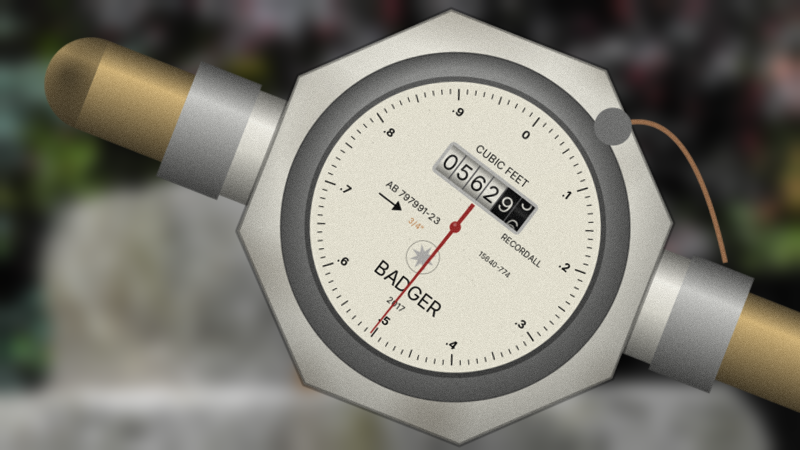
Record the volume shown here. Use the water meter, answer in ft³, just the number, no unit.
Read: 56295.50
